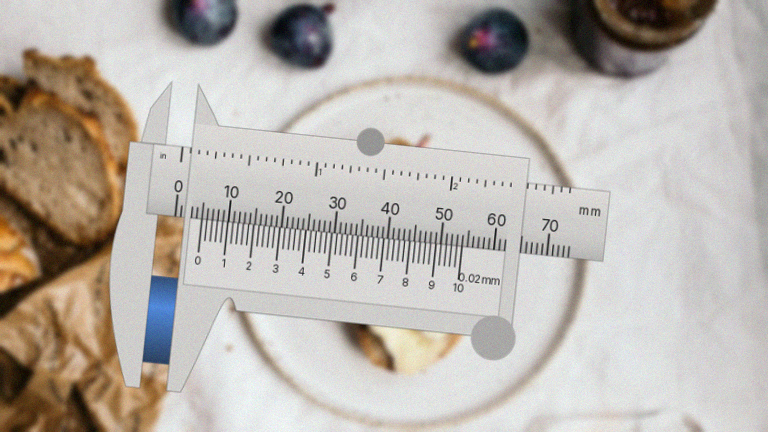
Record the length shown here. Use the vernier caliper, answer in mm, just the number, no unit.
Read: 5.0
